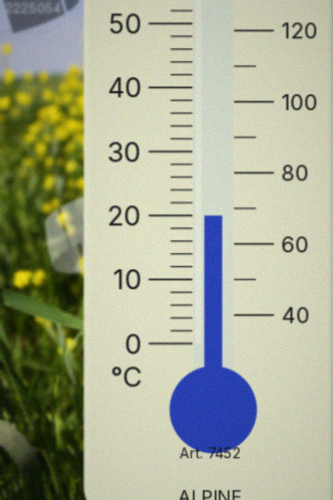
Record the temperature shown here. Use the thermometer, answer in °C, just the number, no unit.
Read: 20
